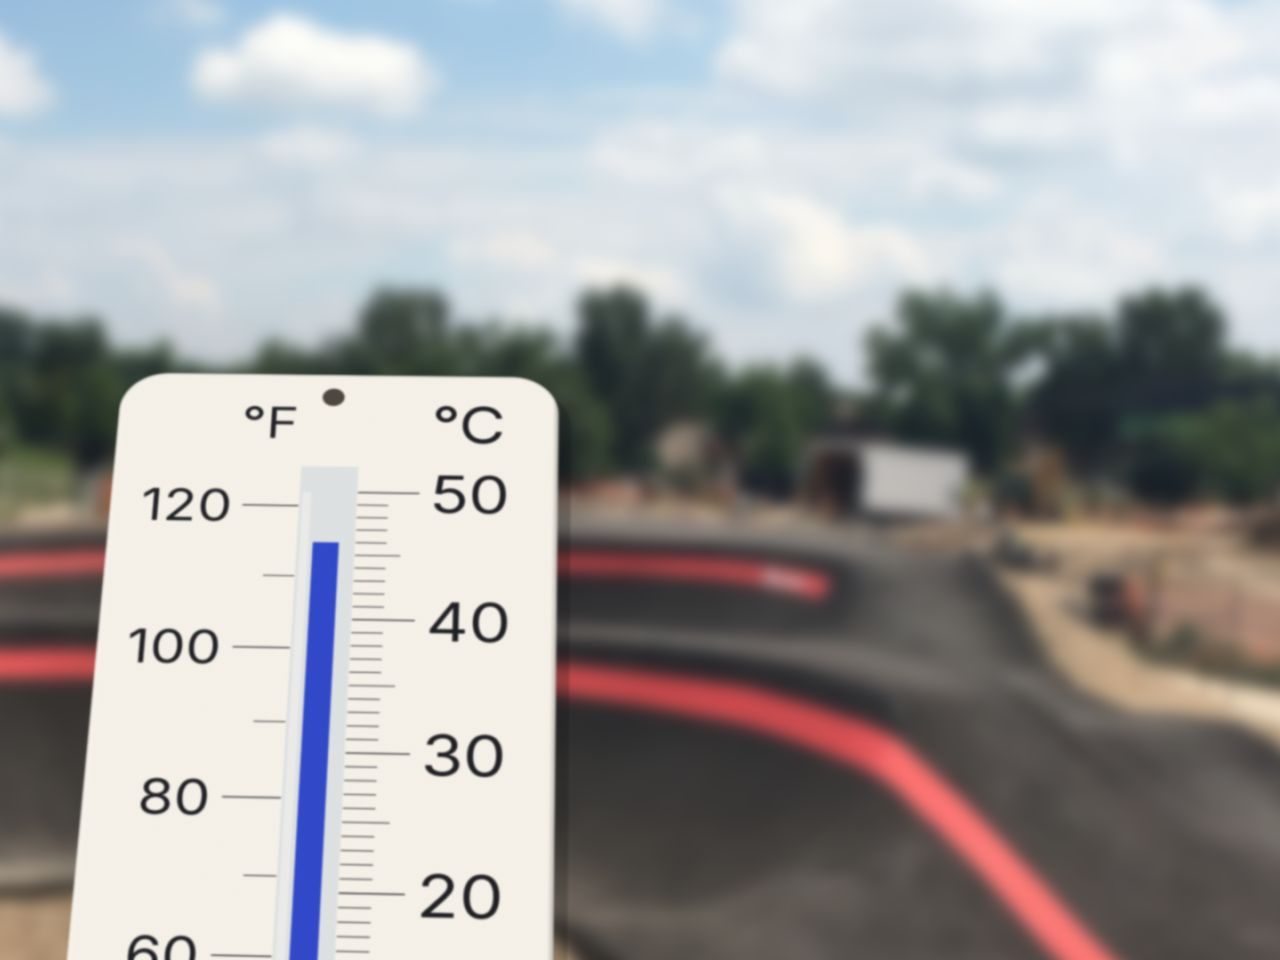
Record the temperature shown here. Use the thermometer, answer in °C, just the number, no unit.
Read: 46
